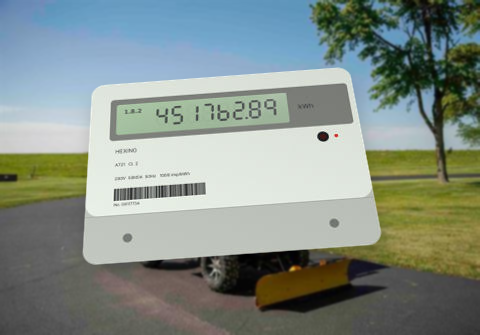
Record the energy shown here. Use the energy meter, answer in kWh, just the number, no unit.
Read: 451762.89
